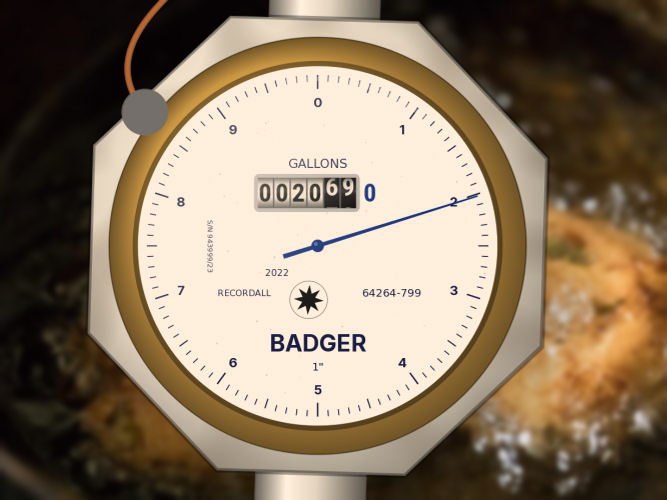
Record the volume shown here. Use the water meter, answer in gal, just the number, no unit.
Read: 20692.0
